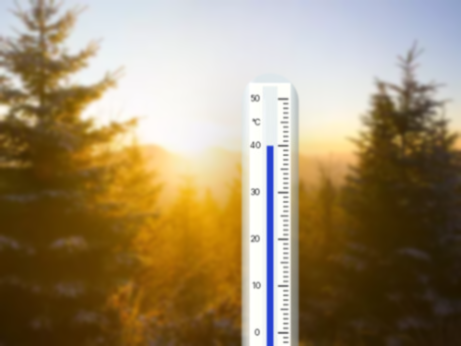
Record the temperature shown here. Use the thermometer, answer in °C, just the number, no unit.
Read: 40
